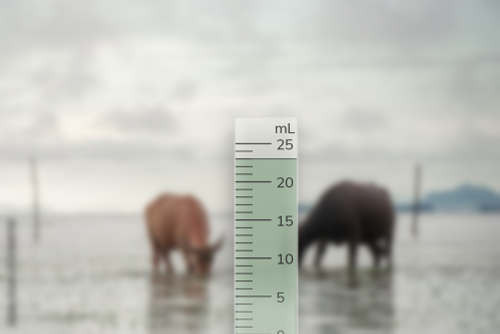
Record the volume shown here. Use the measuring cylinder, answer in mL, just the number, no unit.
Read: 23
